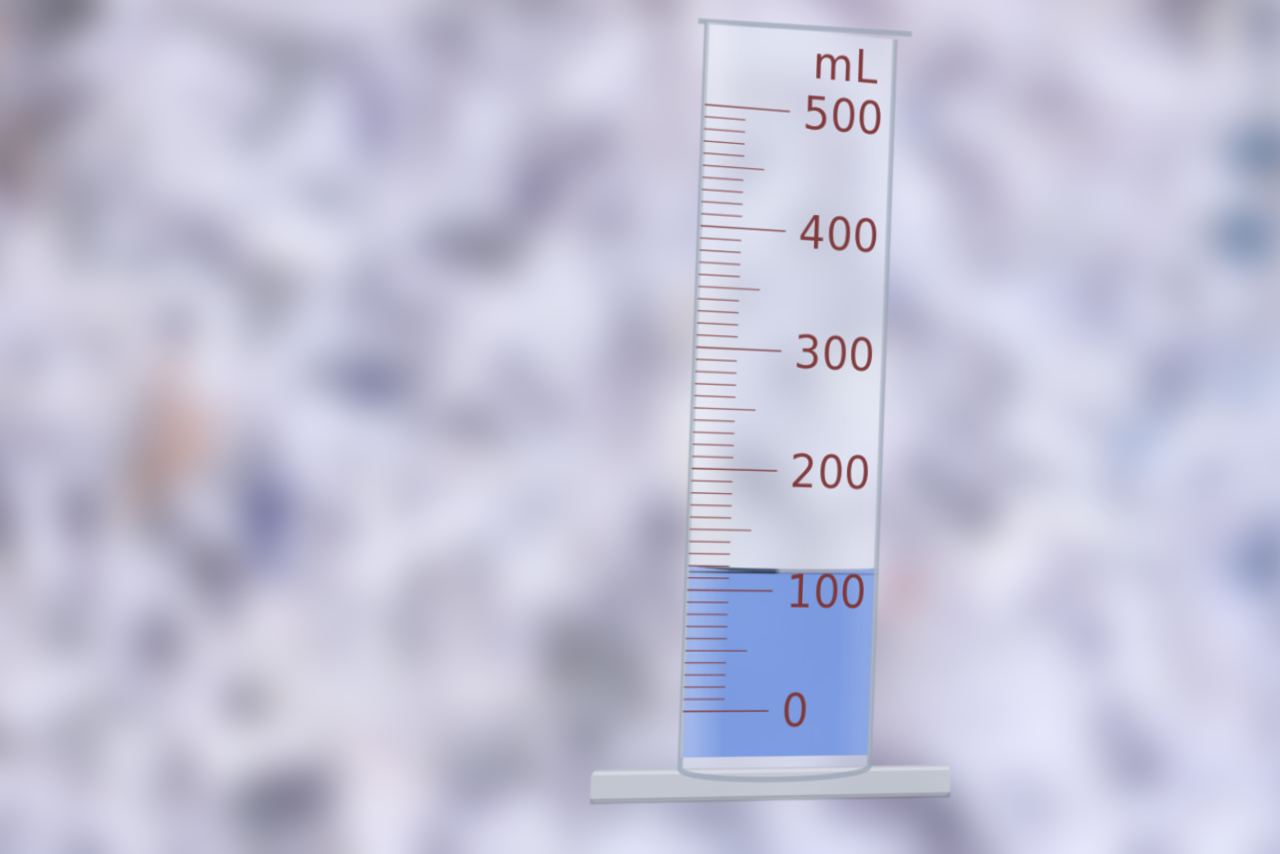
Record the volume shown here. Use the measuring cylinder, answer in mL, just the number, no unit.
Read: 115
